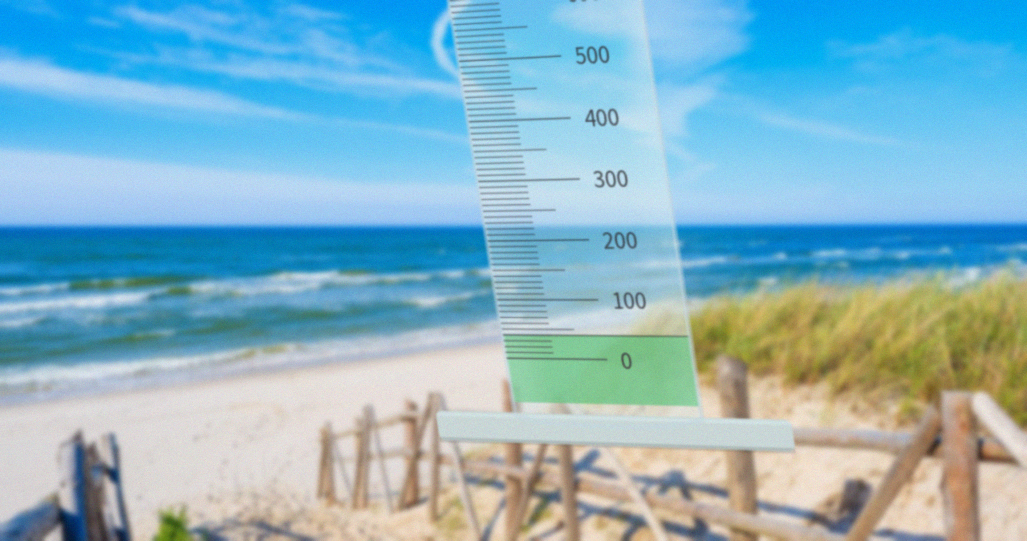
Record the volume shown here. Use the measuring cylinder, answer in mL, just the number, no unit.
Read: 40
